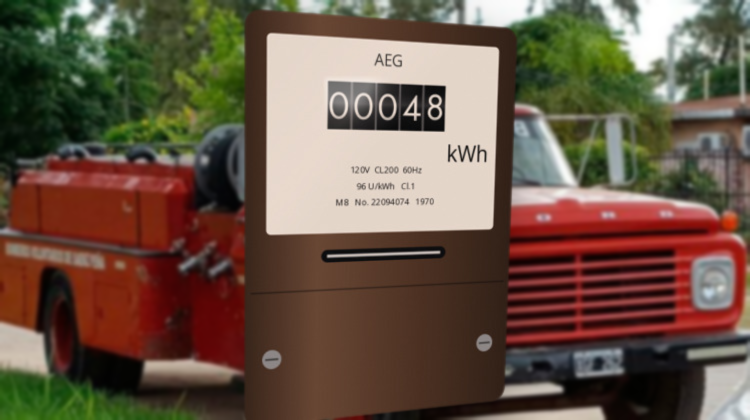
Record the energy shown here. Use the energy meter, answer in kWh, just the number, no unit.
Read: 48
